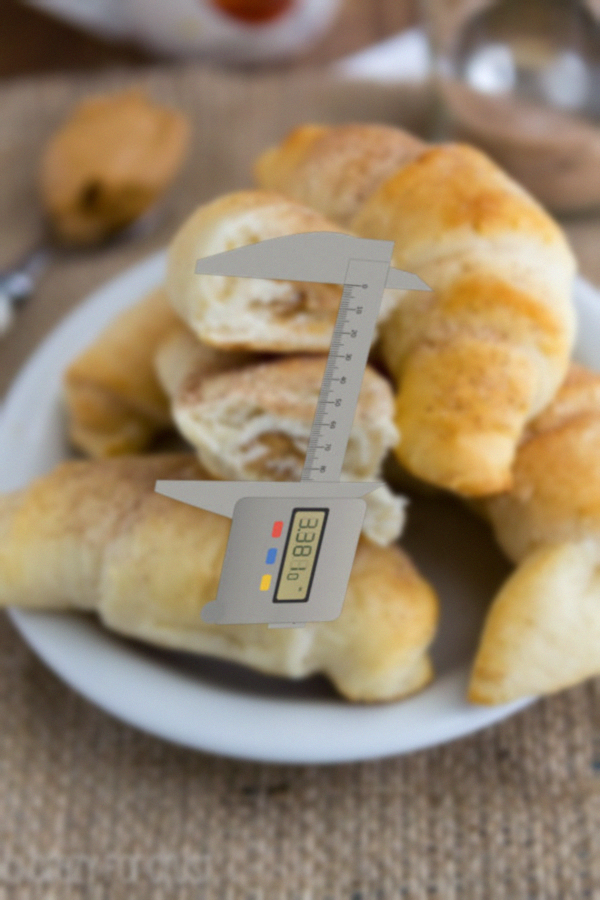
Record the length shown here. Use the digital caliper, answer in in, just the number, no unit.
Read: 3.3810
